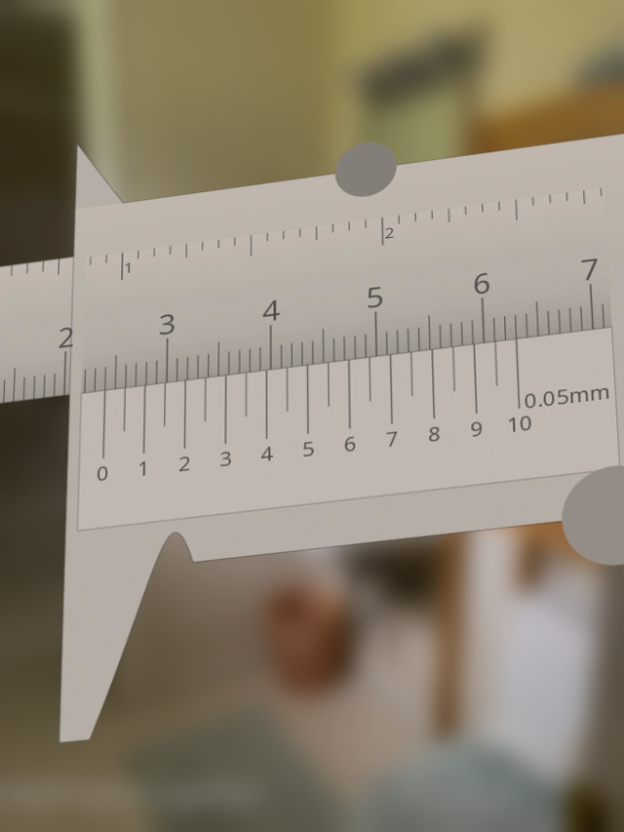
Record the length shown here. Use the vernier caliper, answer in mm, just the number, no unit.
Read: 24.0
